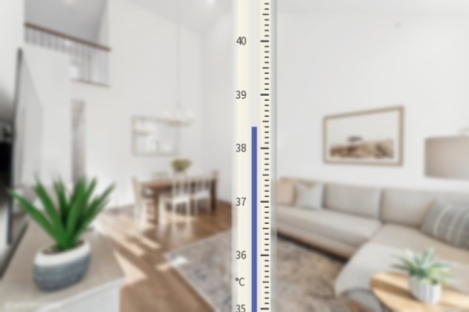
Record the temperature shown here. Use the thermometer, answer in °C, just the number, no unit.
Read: 38.4
